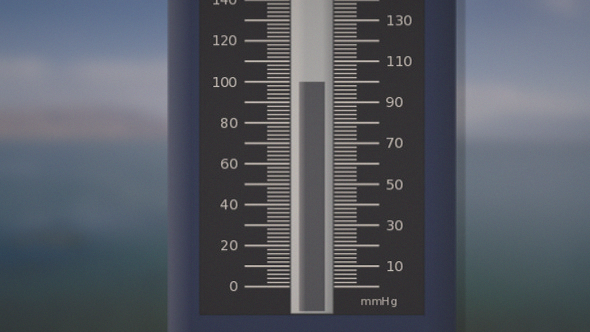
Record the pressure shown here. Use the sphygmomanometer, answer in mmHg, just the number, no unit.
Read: 100
